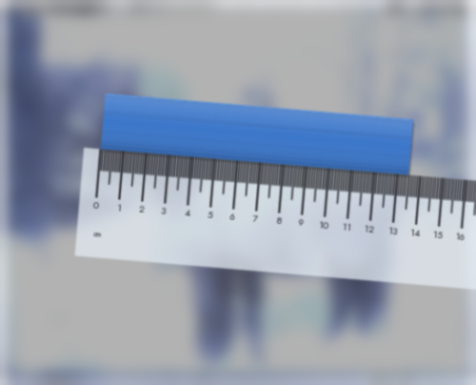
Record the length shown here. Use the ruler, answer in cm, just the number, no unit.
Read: 13.5
